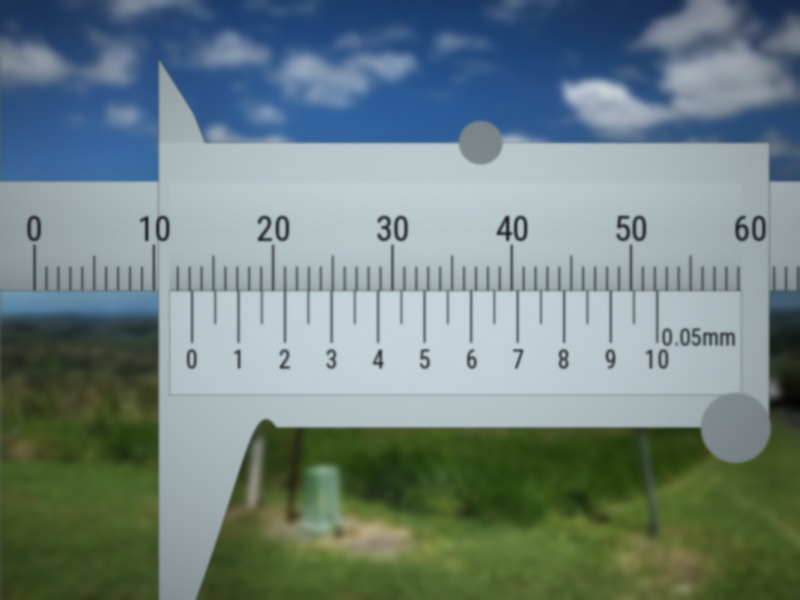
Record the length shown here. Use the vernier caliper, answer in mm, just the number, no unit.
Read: 13.2
